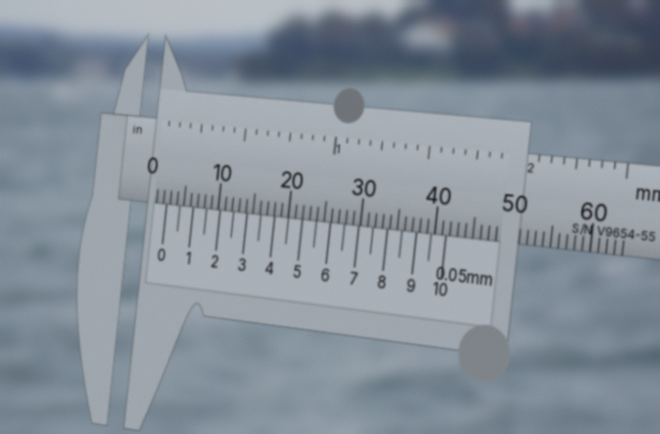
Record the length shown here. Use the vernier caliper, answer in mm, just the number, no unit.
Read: 2.5
